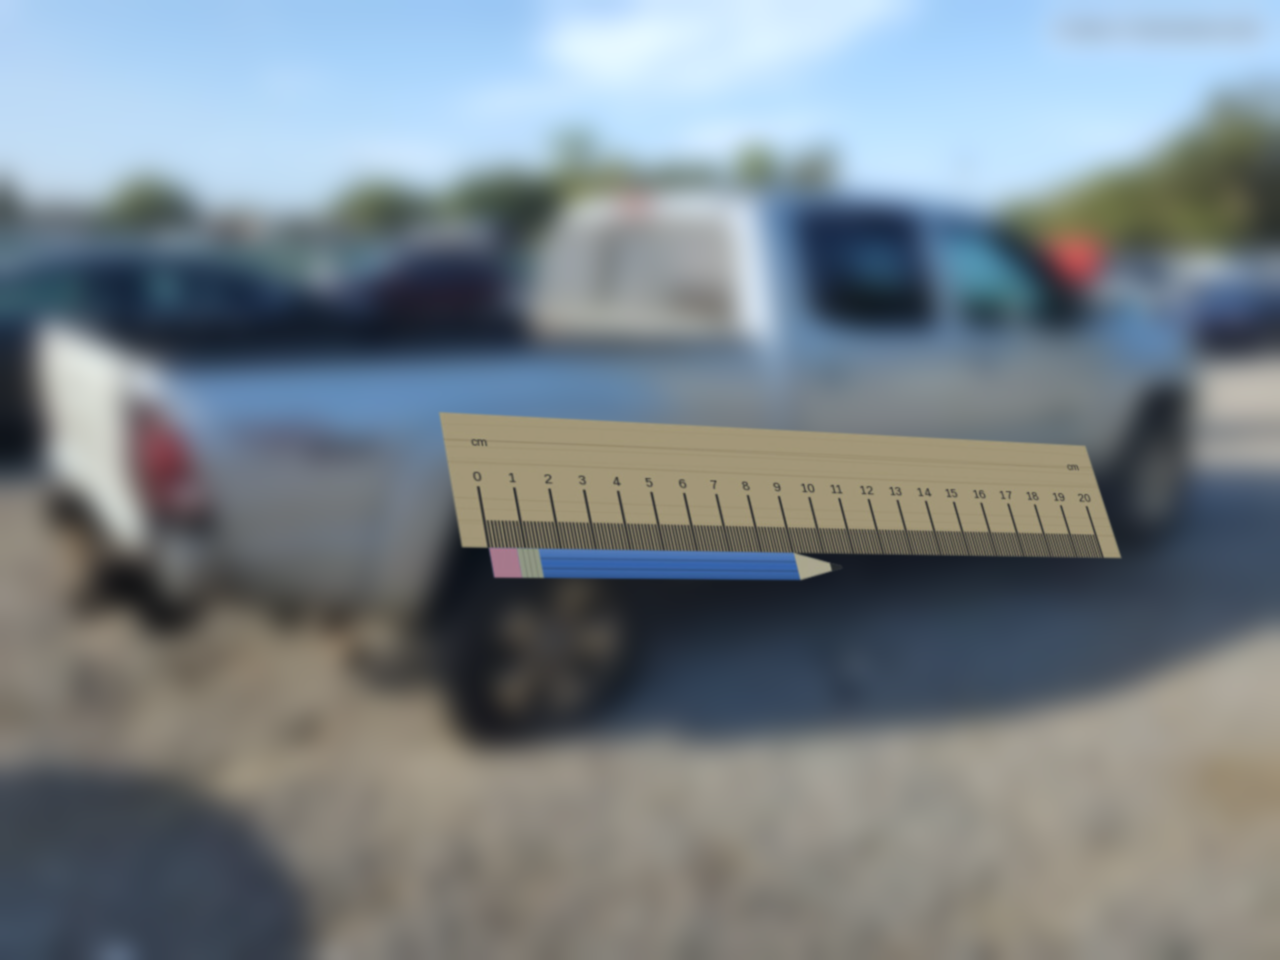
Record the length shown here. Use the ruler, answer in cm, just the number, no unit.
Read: 10.5
